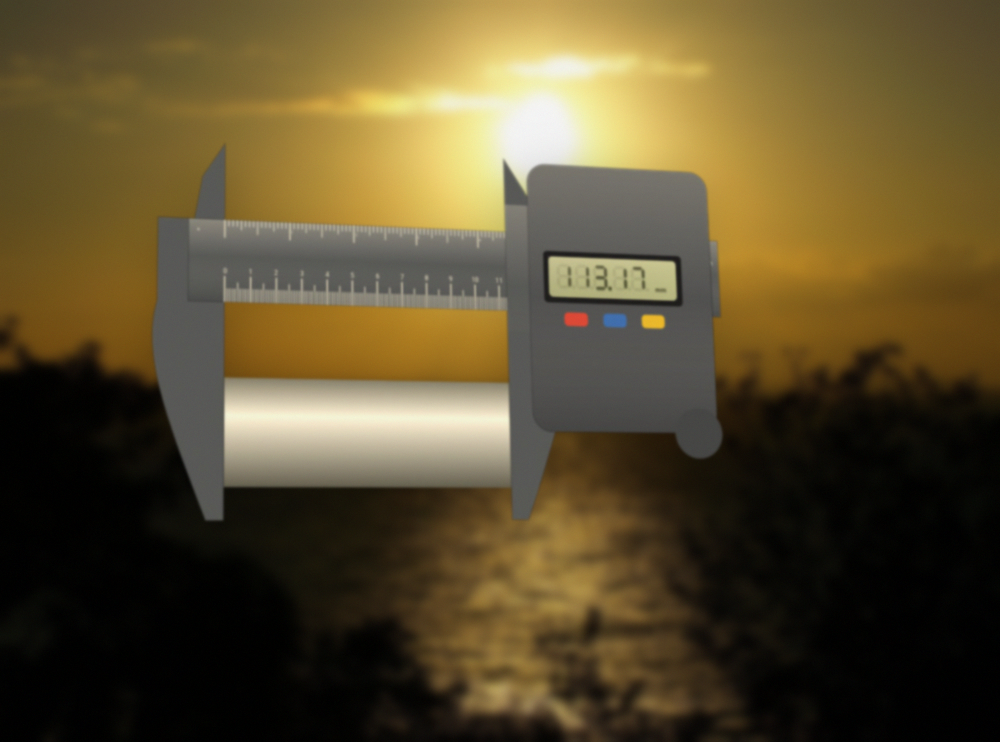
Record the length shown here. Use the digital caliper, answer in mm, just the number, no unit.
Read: 113.17
